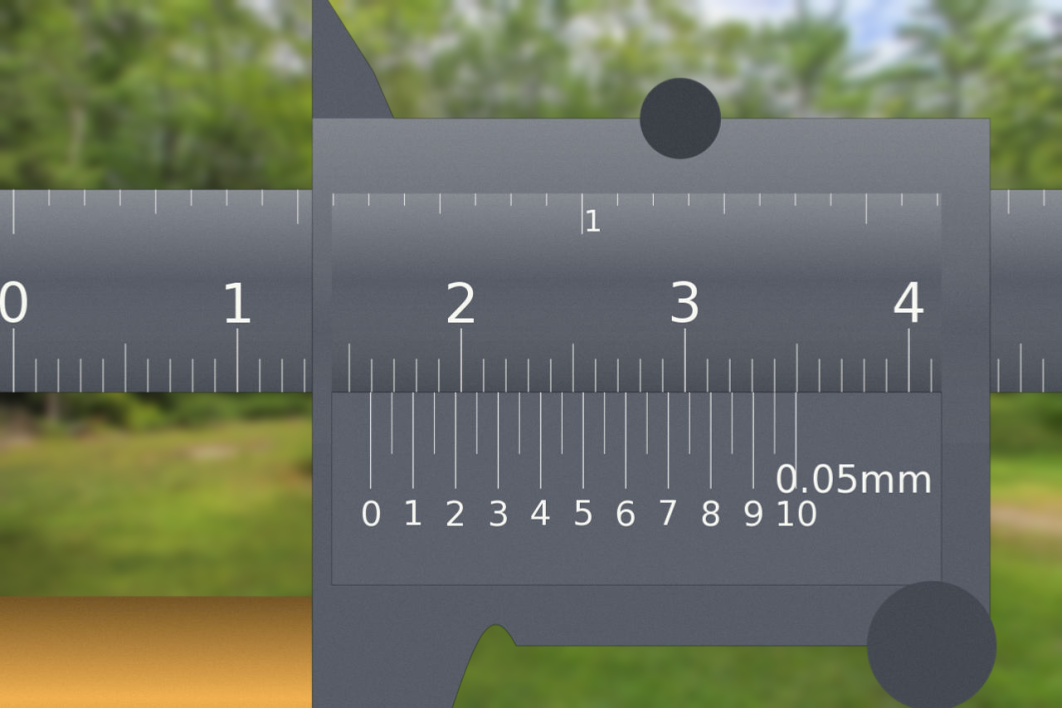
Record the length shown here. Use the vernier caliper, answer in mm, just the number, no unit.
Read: 15.95
